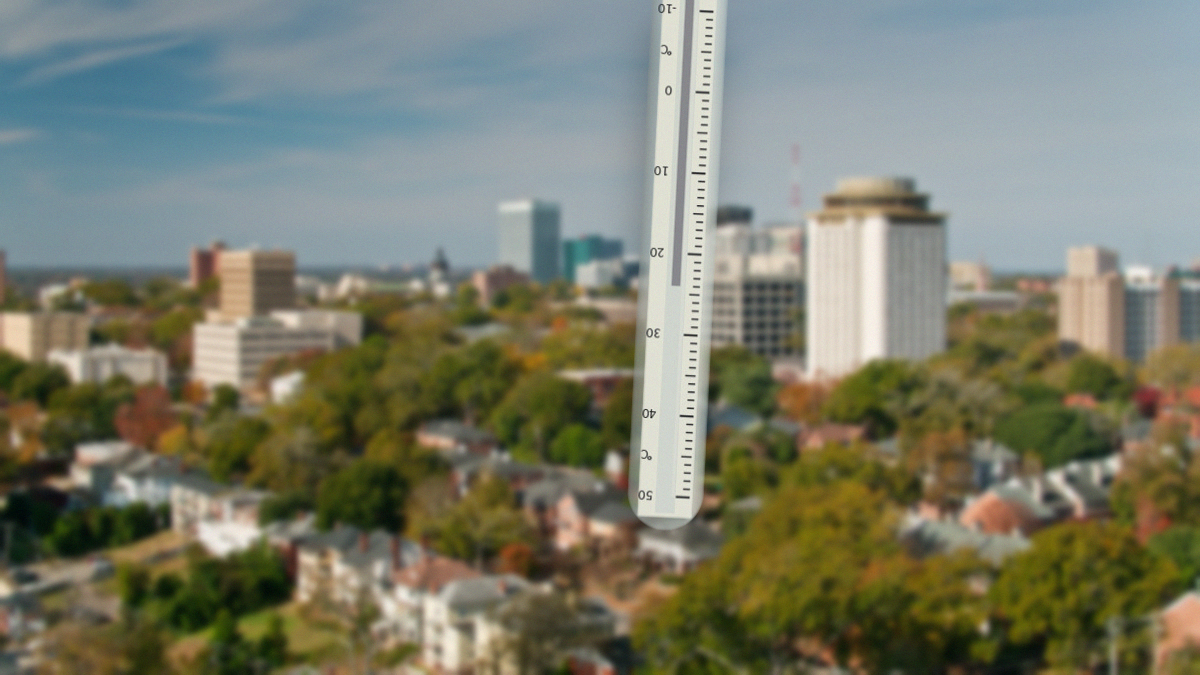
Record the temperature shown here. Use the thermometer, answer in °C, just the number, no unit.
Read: 24
